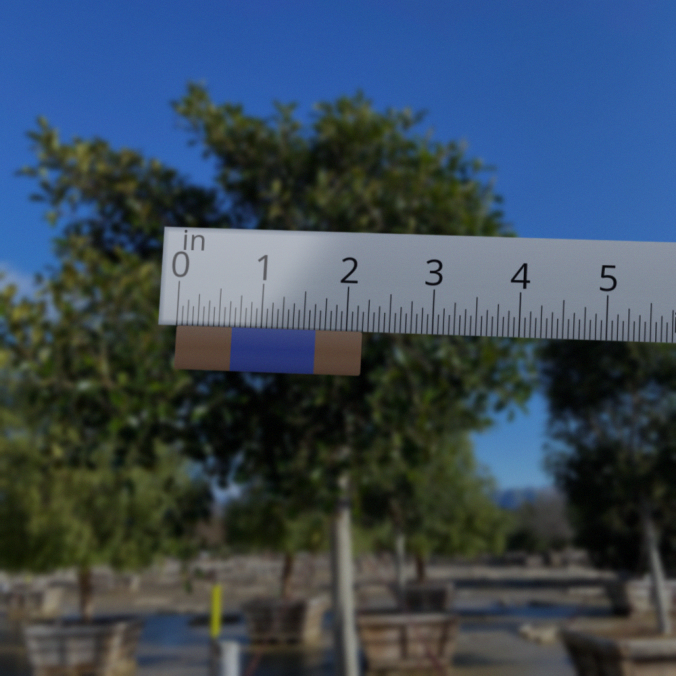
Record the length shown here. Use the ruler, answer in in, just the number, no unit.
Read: 2.1875
